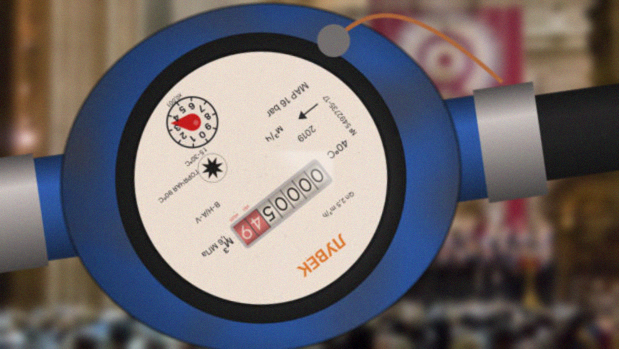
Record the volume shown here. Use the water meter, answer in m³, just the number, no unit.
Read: 5.493
